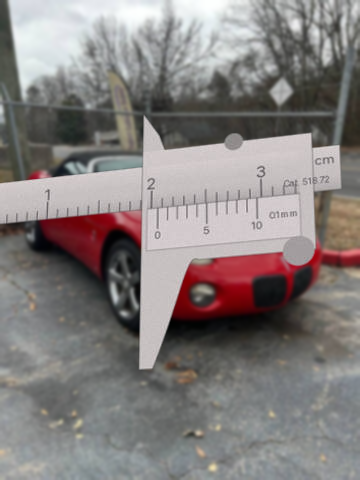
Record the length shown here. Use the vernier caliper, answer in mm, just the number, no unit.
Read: 20.6
